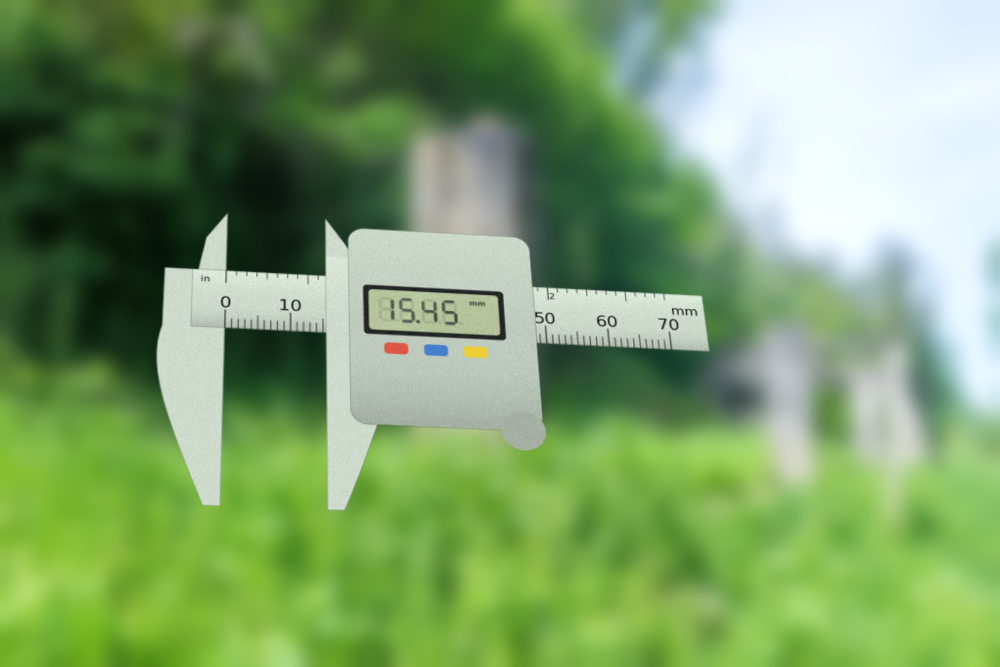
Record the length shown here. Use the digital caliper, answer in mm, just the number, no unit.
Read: 15.45
